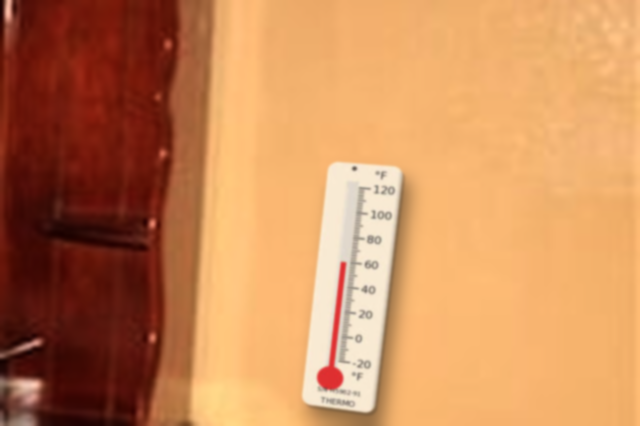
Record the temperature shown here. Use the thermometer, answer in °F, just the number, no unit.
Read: 60
